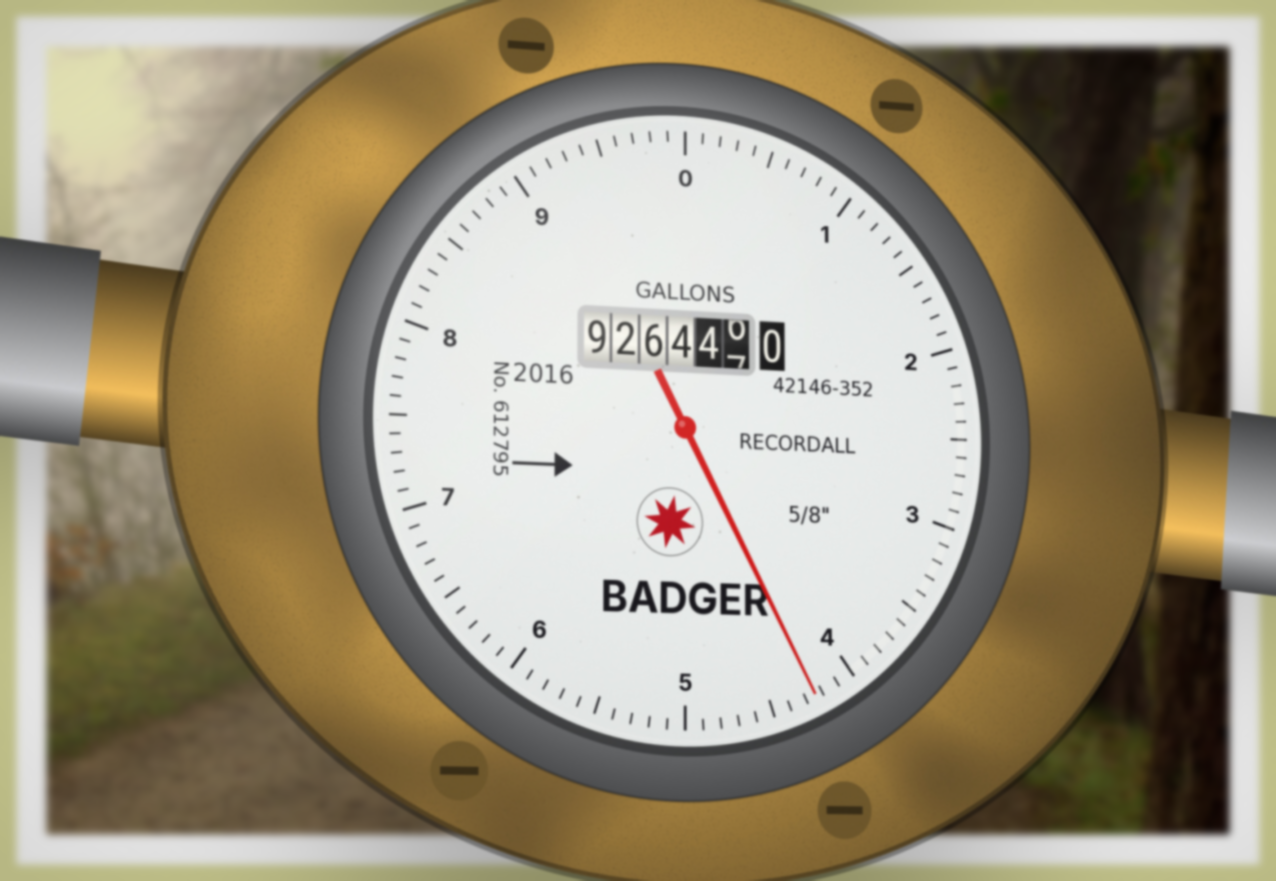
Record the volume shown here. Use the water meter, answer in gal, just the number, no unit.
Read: 9264464.2
